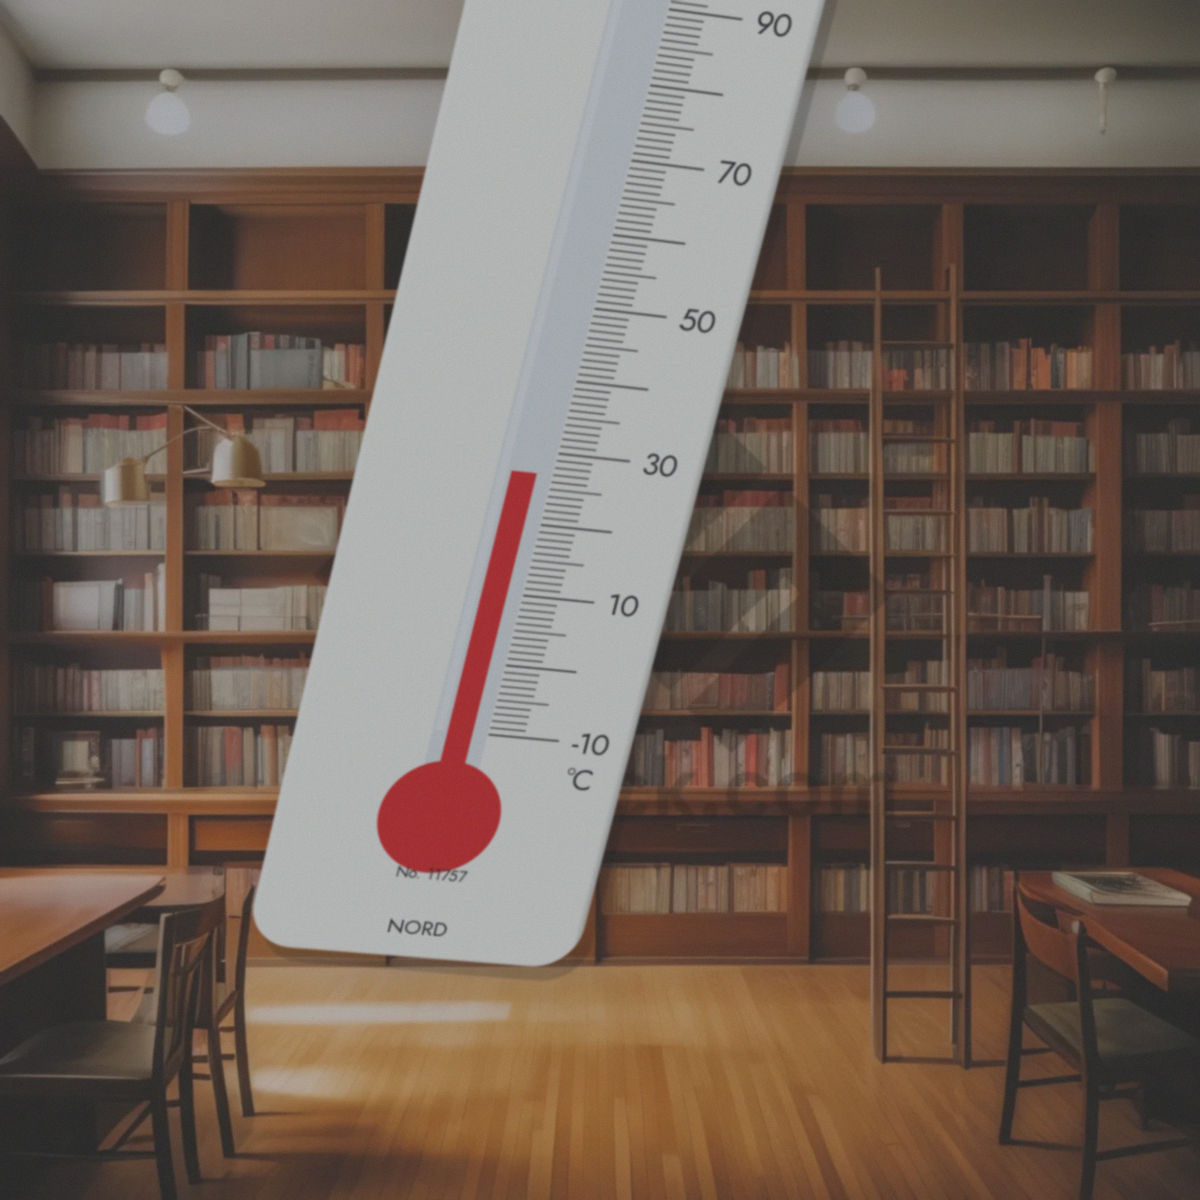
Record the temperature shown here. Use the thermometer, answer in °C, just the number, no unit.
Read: 27
